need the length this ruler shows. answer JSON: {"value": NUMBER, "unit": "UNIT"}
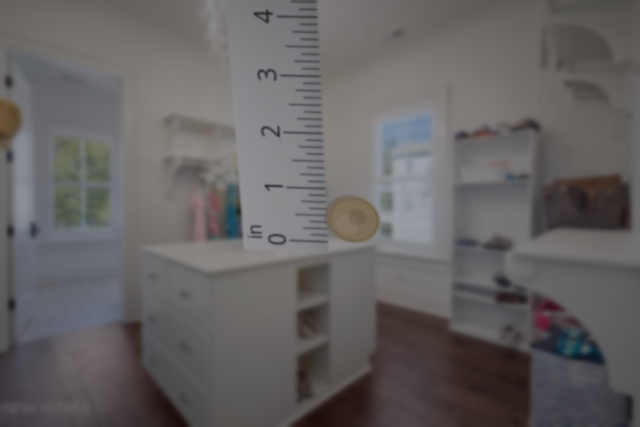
{"value": 0.875, "unit": "in"}
